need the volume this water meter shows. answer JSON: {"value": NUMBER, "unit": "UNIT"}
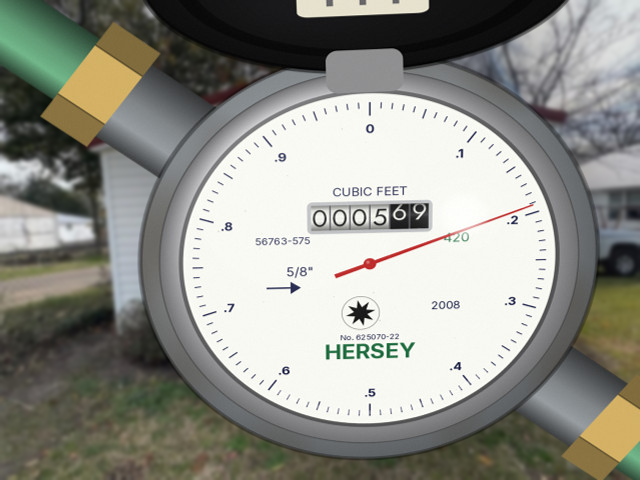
{"value": 569.19, "unit": "ft³"}
